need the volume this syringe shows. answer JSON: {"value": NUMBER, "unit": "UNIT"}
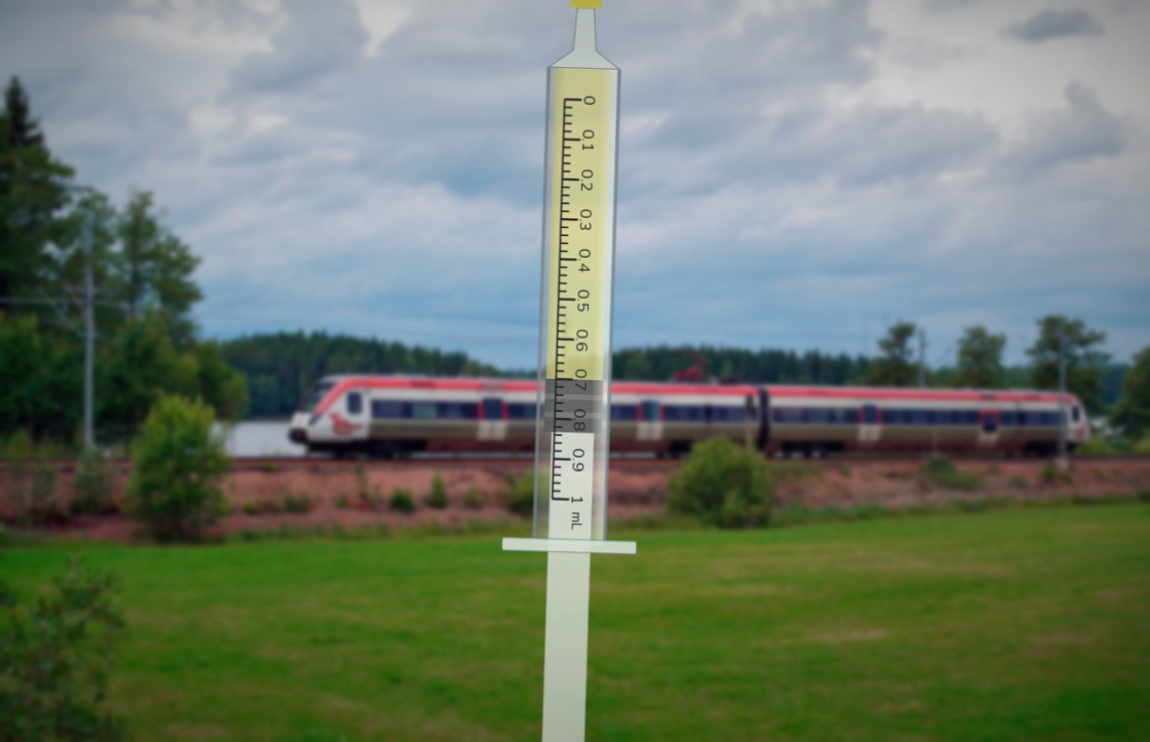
{"value": 0.7, "unit": "mL"}
